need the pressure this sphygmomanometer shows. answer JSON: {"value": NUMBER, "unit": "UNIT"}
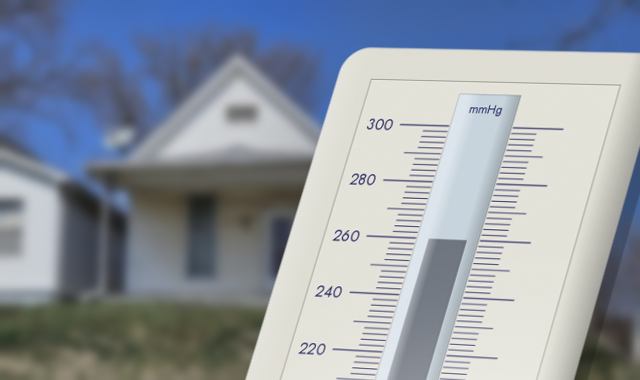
{"value": 260, "unit": "mmHg"}
